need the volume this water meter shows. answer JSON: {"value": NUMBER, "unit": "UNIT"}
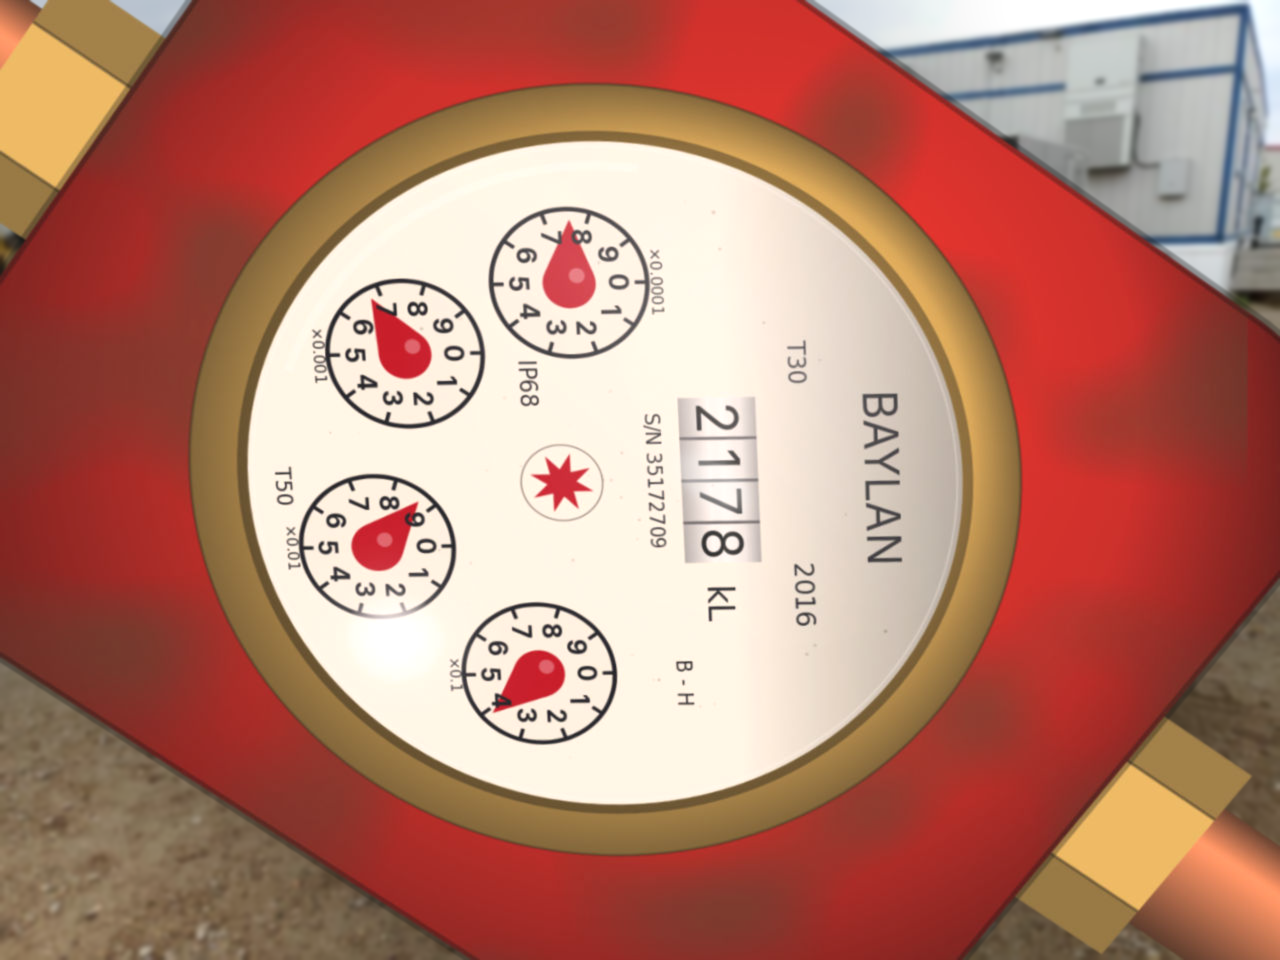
{"value": 2178.3867, "unit": "kL"}
